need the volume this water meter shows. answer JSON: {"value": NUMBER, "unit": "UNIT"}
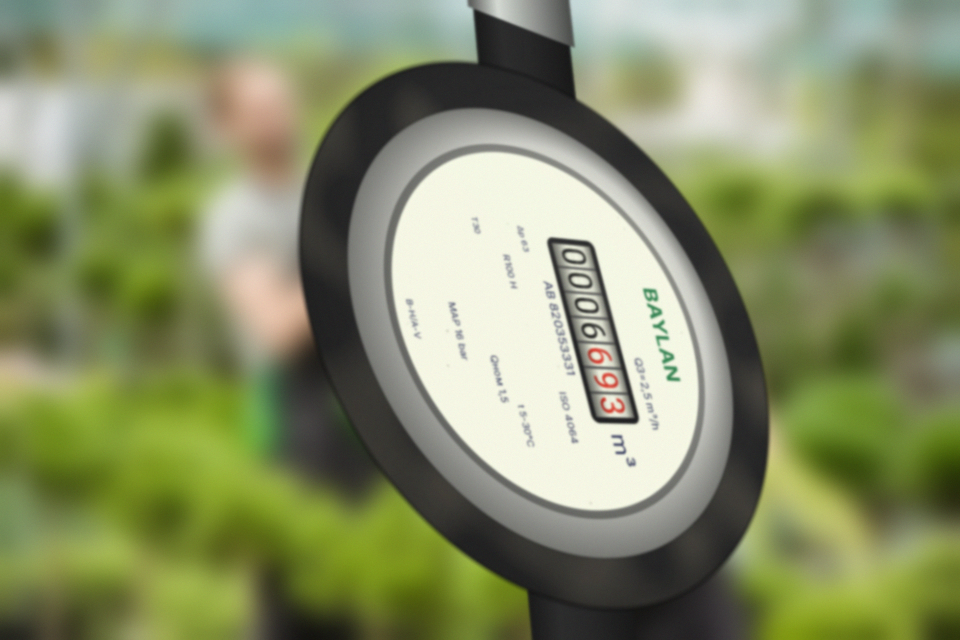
{"value": 6.693, "unit": "m³"}
